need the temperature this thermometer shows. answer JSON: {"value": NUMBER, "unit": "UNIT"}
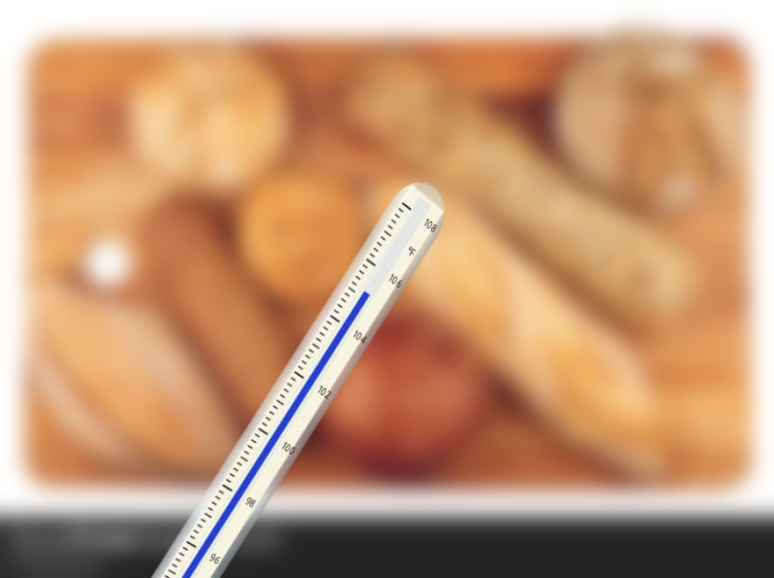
{"value": 105.2, "unit": "°F"}
